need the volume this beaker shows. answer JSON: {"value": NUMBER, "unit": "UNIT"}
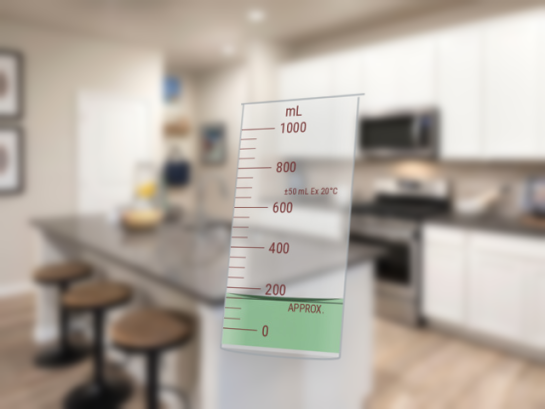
{"value": 150, "unit": "mL"}
